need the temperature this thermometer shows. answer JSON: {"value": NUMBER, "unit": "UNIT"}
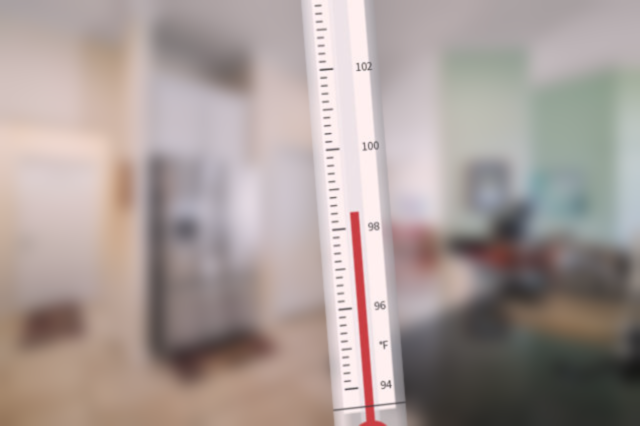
{"value": 98.4, "unit": "°F"}
